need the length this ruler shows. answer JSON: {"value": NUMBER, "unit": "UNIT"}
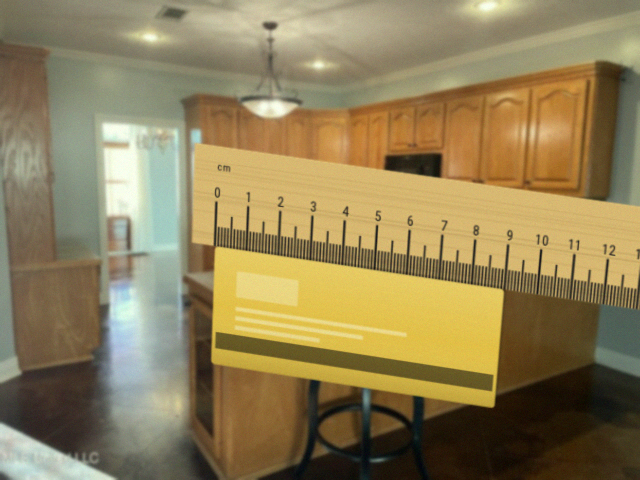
{"value": 9, "unit": "cm"}
